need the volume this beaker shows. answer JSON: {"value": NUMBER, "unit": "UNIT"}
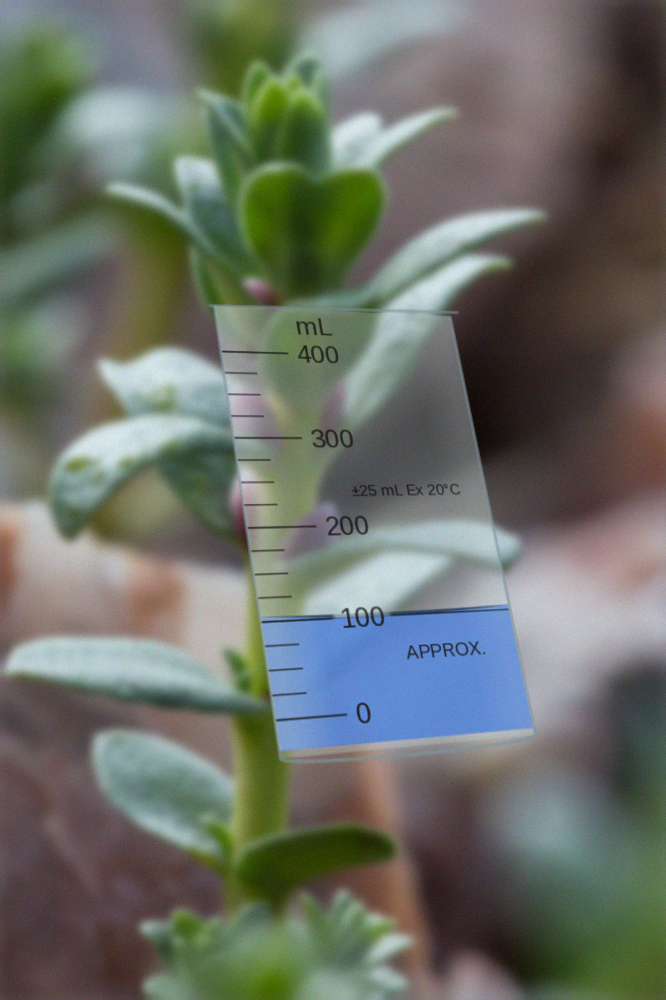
{"value": 100, "unit": "mL"}
